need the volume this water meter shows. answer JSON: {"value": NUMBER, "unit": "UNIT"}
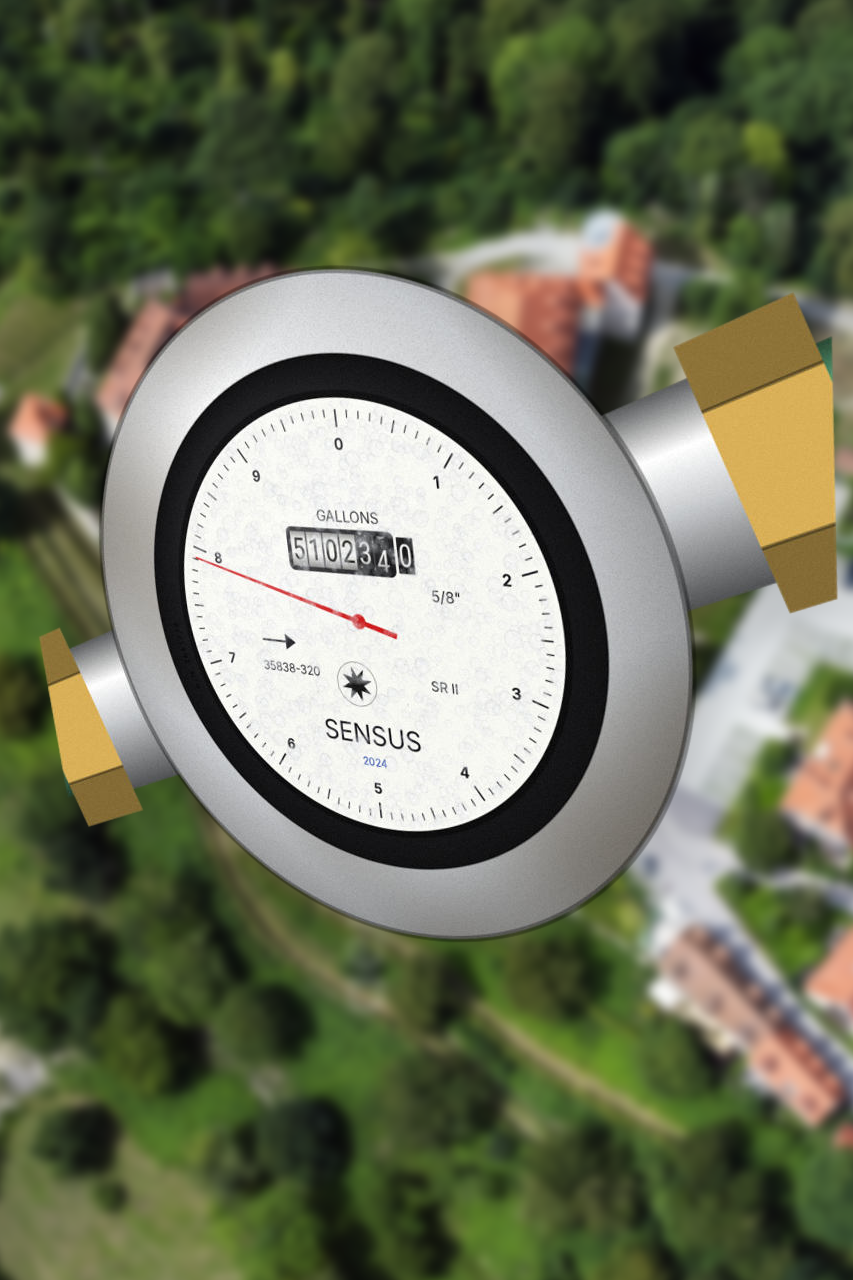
{"value": 5102337.9, "unit": "gal"}
